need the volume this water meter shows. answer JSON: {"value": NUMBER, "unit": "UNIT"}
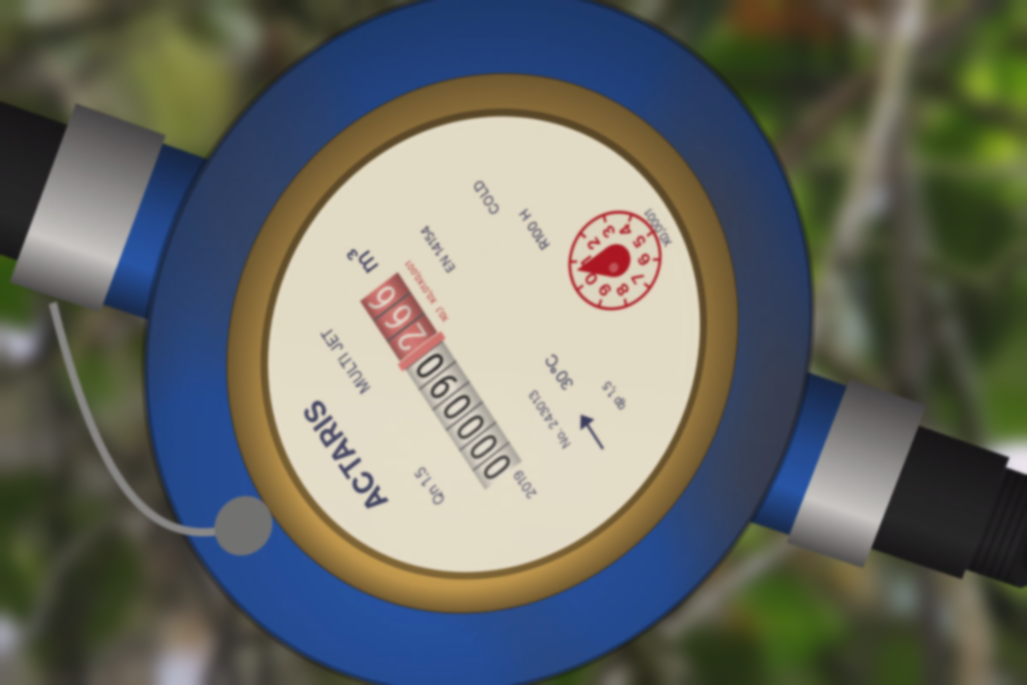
{"value": 90.2660, "unit": "m³"}
